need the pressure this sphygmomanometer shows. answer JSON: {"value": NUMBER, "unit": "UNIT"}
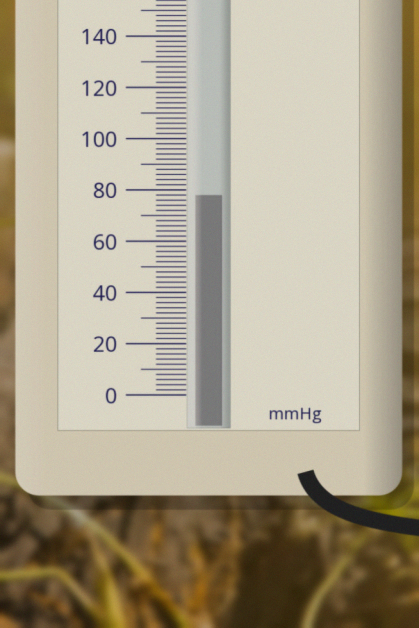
{"value": 78, "unit": "mmHg"}
